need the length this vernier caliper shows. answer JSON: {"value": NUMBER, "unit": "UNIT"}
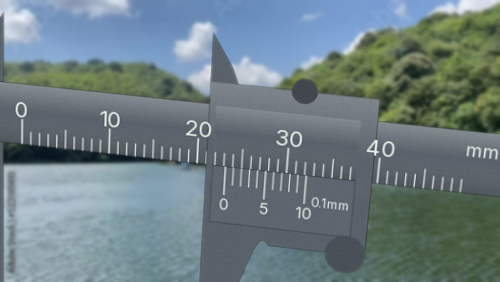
{"value": 23.2, "unit": "mm"}
